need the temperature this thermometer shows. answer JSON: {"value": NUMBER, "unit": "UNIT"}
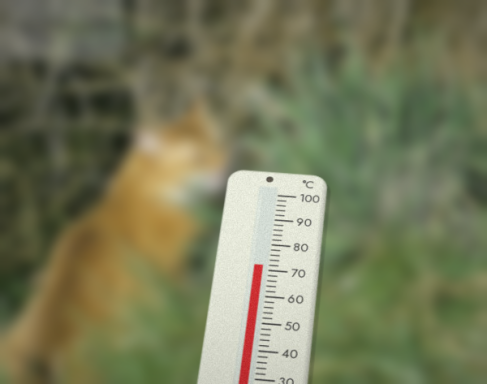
{"value": 72, "unit": "°C"}
